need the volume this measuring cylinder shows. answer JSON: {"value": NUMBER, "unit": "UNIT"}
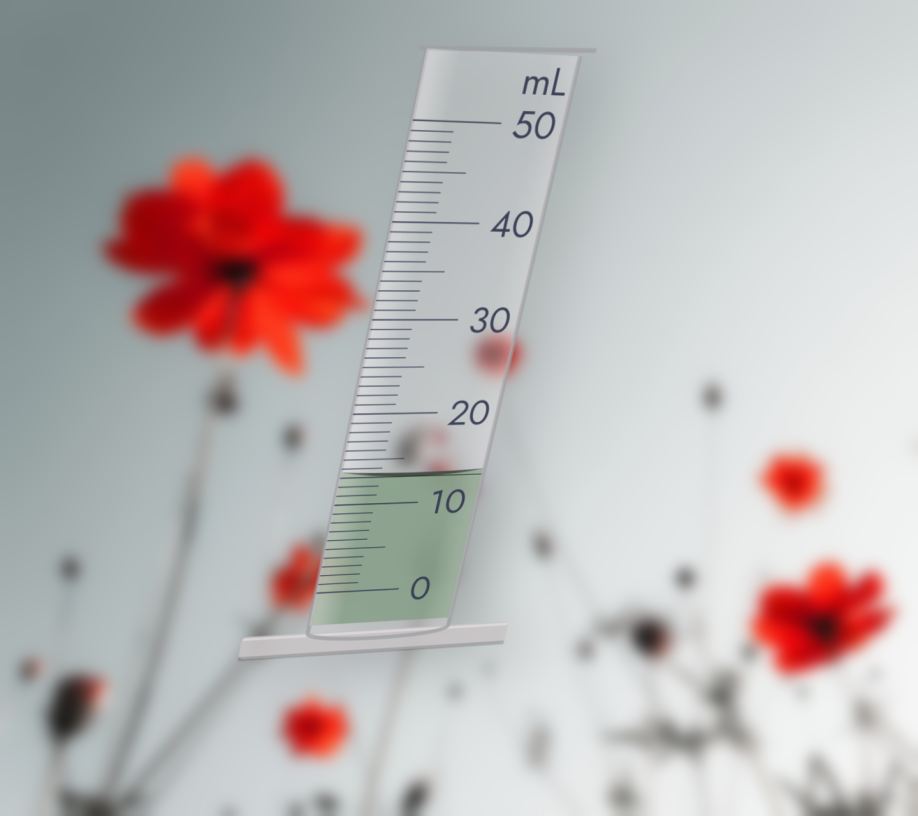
{"value": 13, "unit": "mL"}
